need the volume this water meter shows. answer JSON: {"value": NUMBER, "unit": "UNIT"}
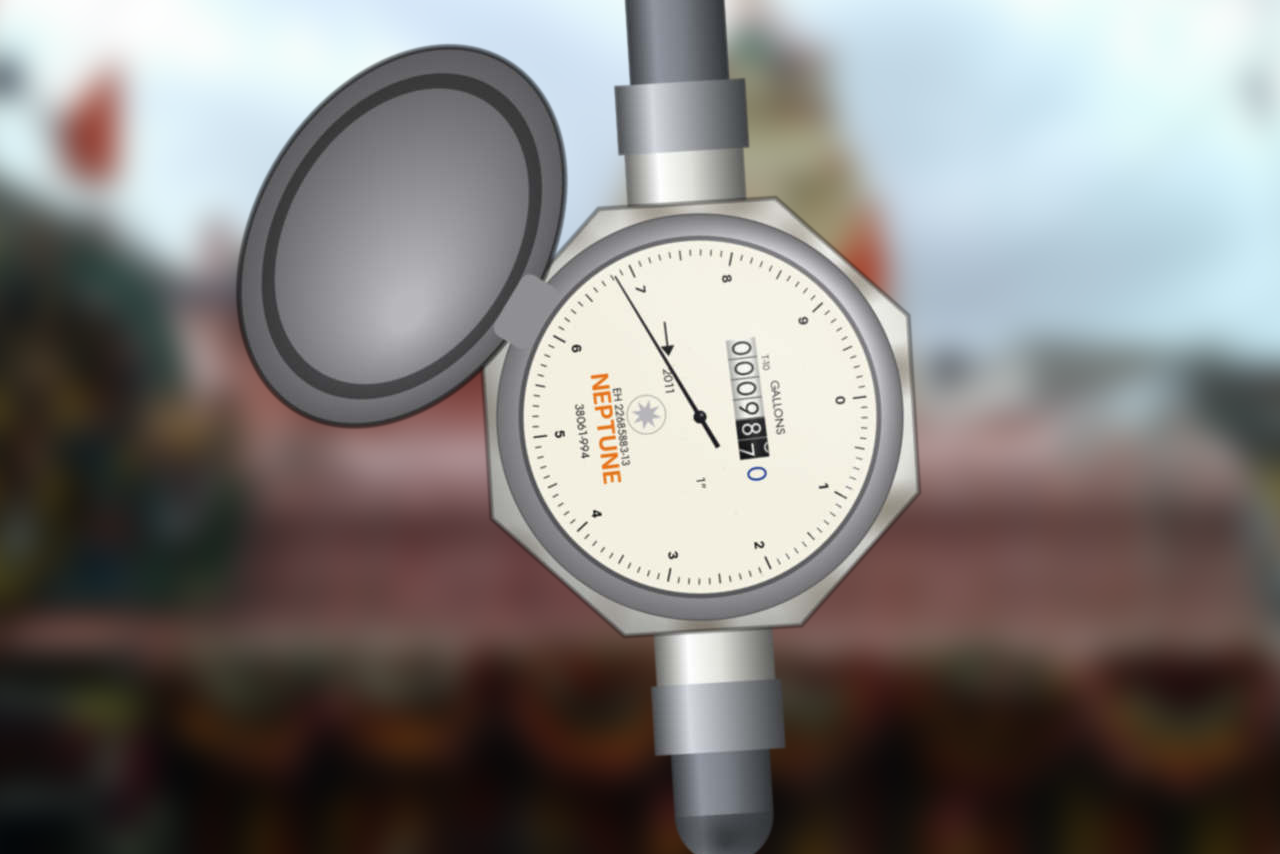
{"value": 9866.8, "unit": "gal"}
